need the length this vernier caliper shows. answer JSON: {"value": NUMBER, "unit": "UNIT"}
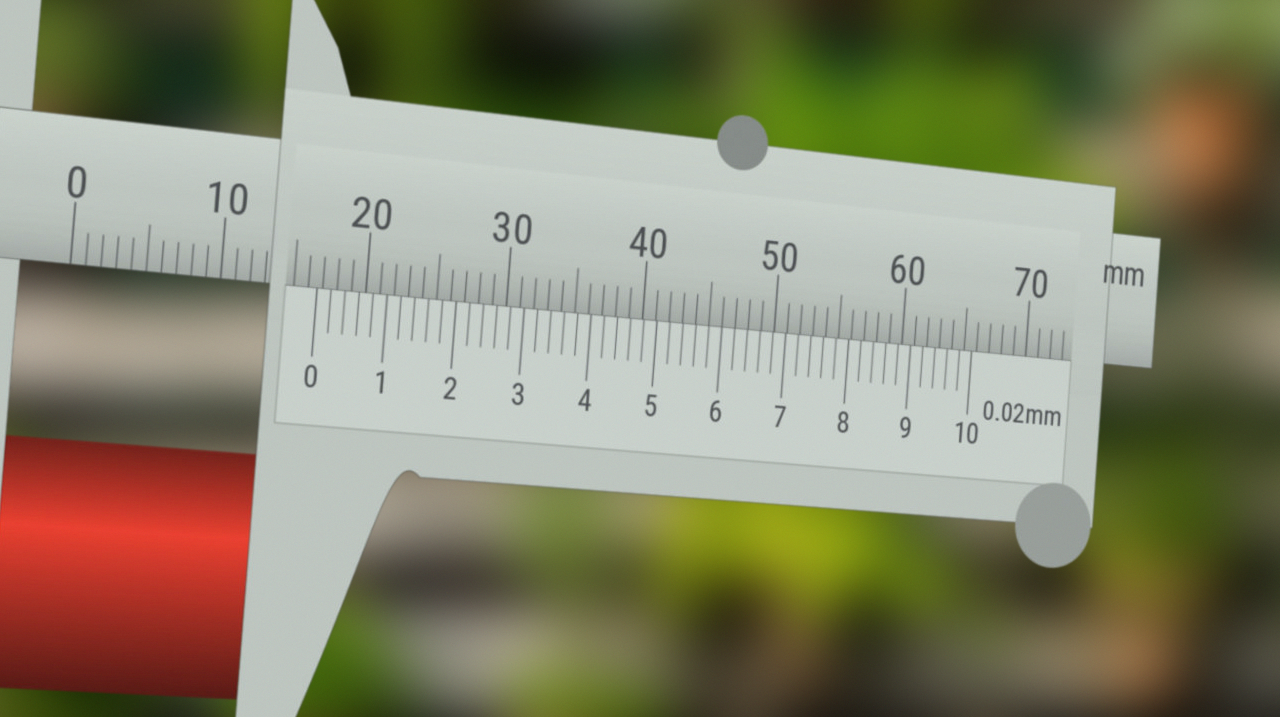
{"value": 16.6, "unit": "mm"}
